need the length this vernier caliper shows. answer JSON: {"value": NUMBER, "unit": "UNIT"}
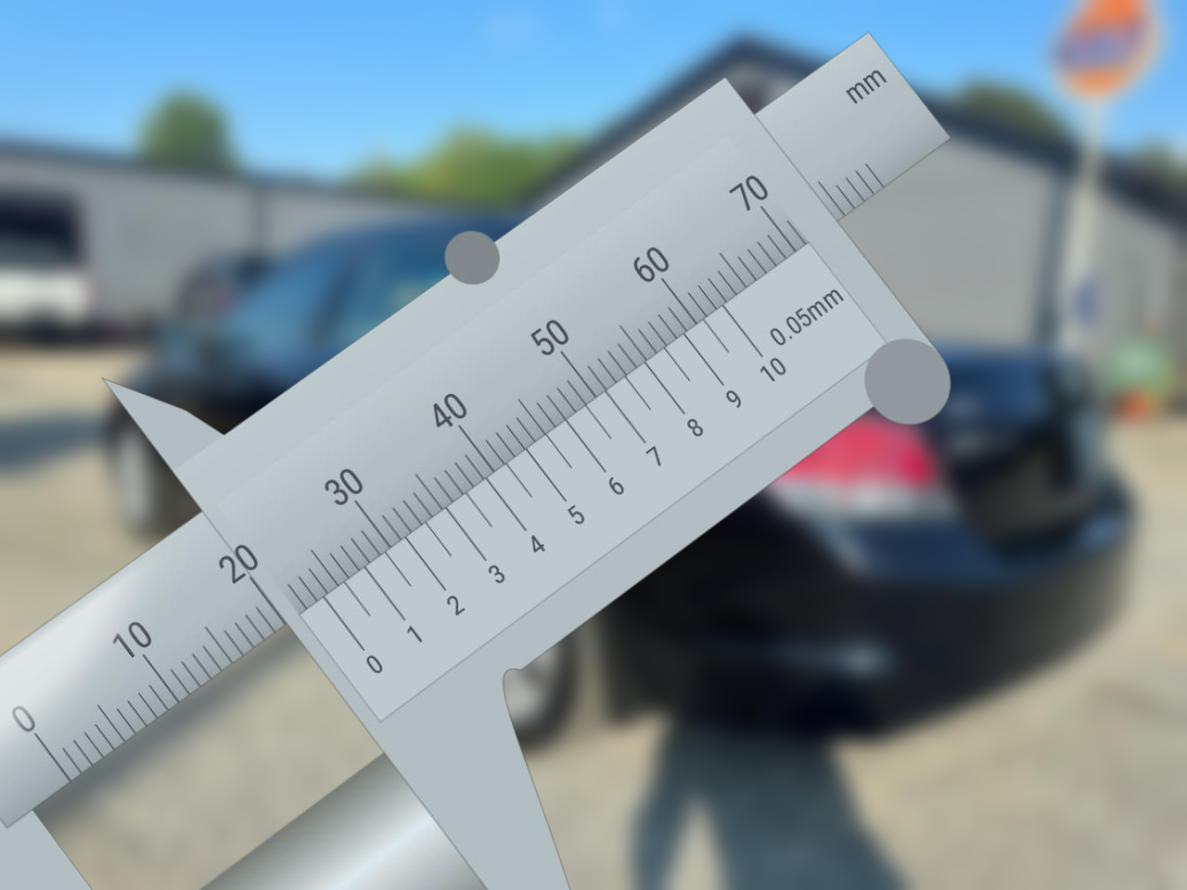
{"value": 23.6, "unit": "mm"}
